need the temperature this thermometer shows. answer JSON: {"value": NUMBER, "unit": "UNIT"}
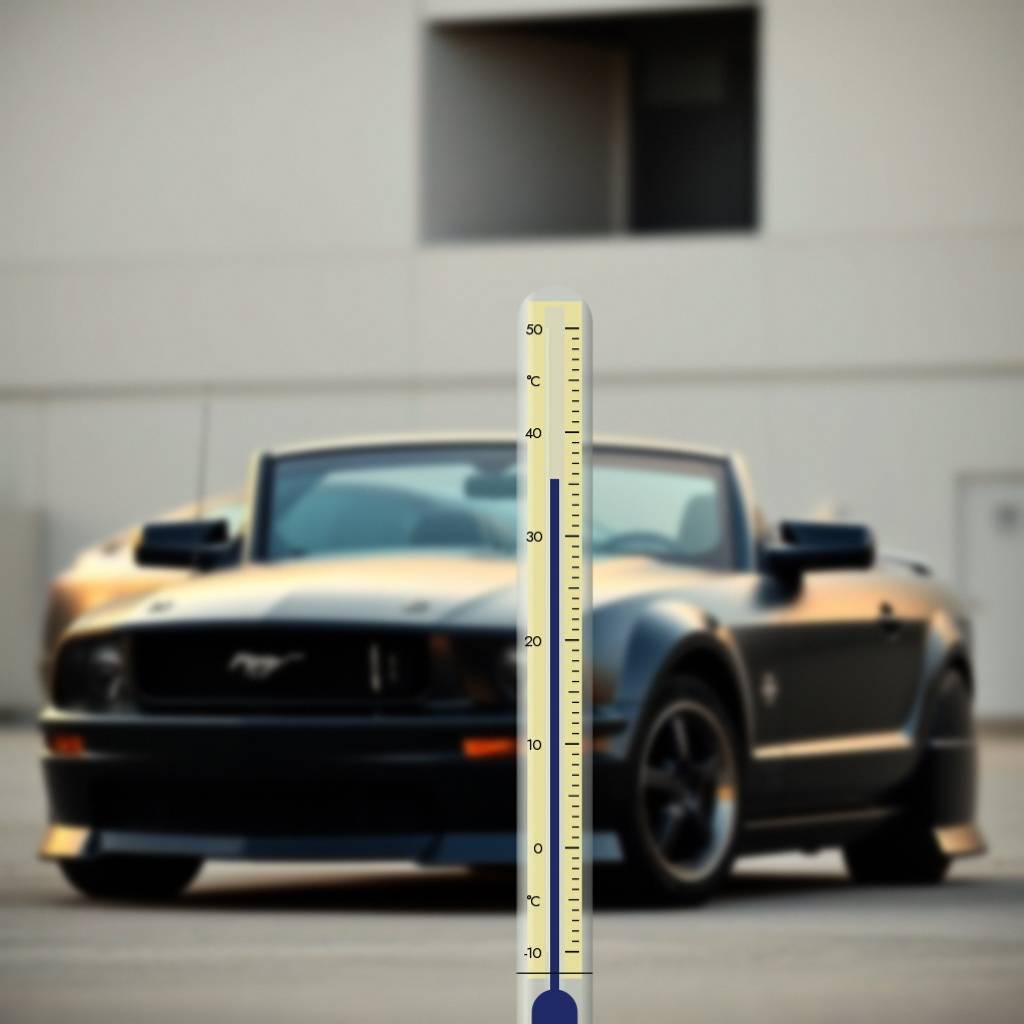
{"value": 35.5, "unit": "°C"}
